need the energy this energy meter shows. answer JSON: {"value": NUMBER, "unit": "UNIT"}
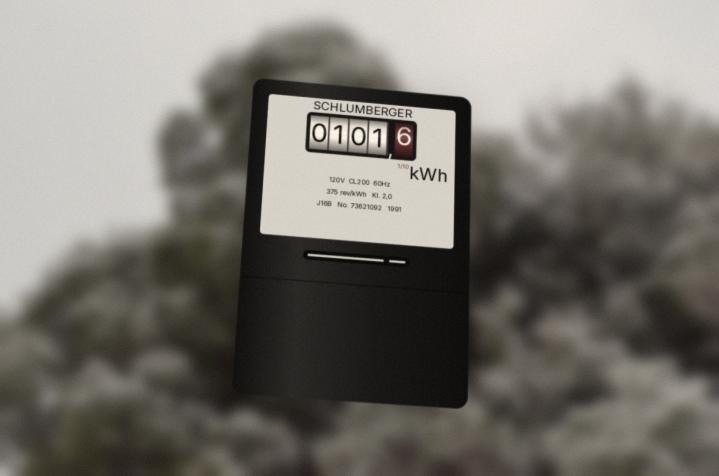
{"value": 101.6, "unit": "kWh"}
